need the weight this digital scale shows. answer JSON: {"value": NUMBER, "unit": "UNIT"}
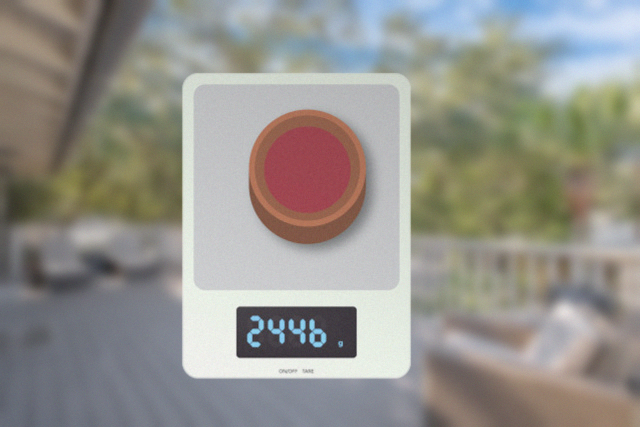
{"value": 2446, "unit": "g"}
